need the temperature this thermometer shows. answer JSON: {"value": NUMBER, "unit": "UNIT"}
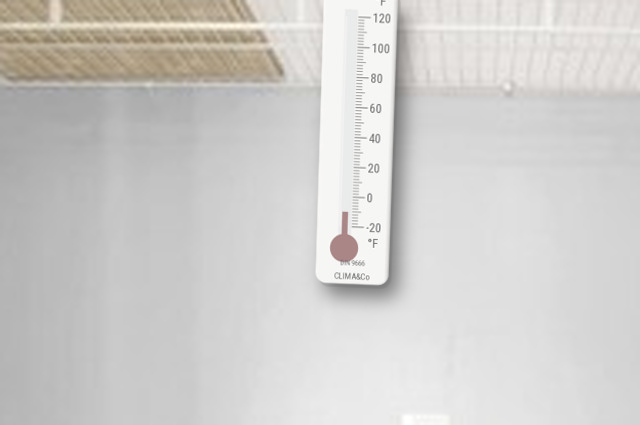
{"value": -10, "unit": "°F"}
